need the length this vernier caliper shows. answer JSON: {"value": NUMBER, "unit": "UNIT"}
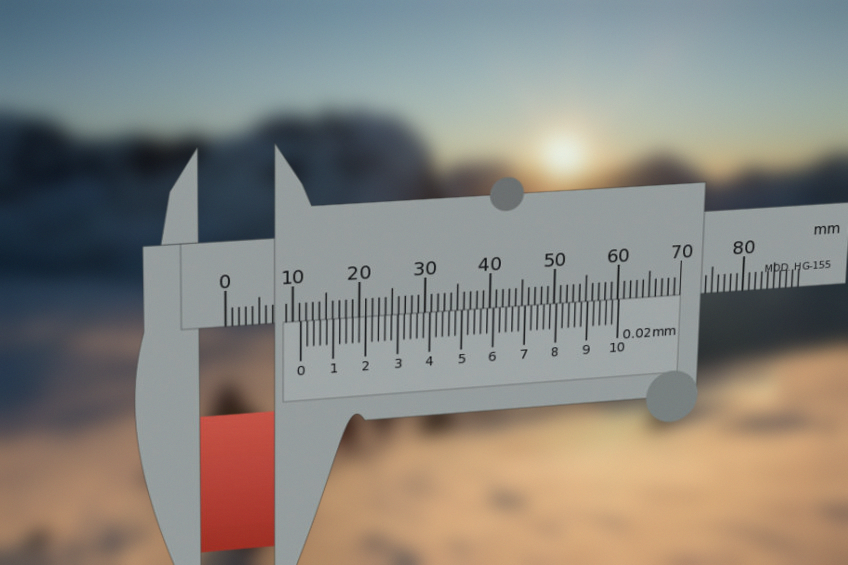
{"value": 11.2, "unit": "mm"}
